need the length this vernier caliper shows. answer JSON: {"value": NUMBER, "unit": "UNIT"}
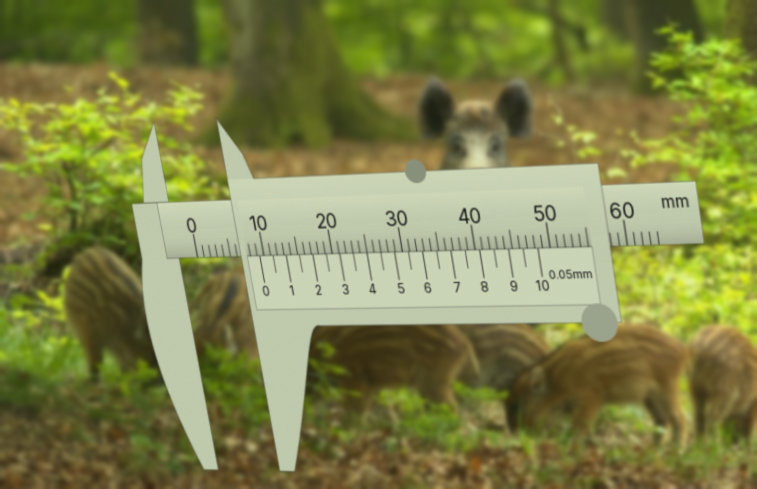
{"value": 9.4, "unit": "mm"}
